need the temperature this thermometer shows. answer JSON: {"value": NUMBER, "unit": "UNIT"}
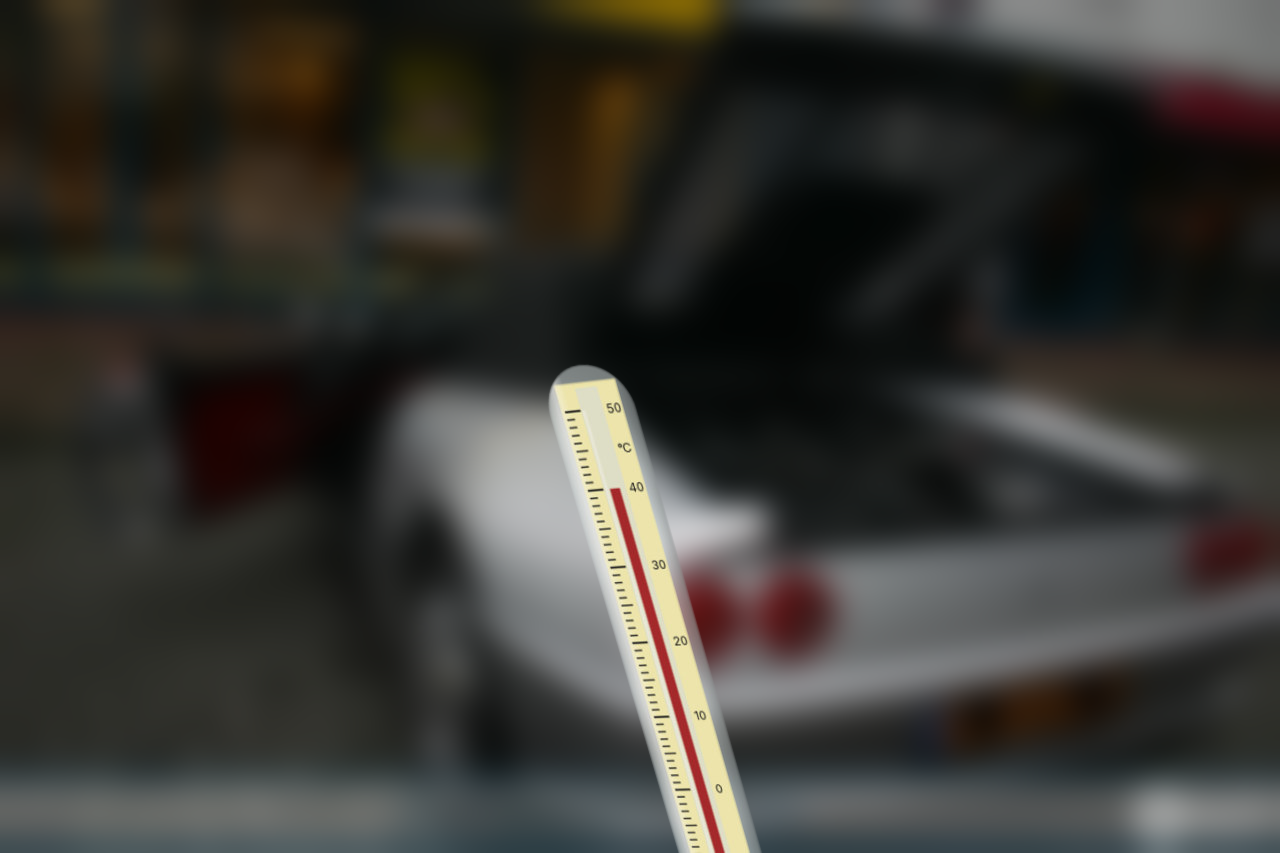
{"value": 40, "unit": "°C"}
